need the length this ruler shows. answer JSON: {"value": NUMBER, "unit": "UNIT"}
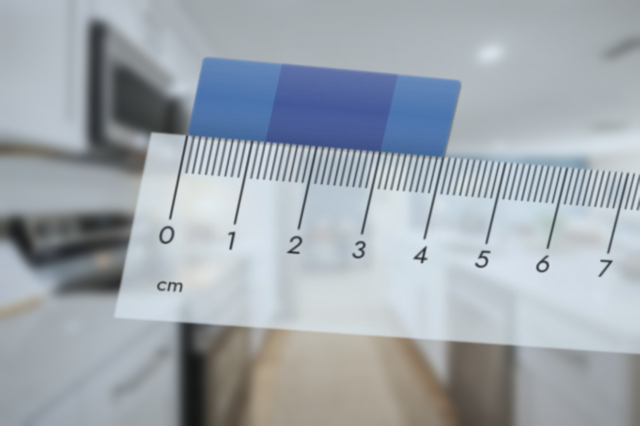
{"value": 4, "unit": "cm"}
